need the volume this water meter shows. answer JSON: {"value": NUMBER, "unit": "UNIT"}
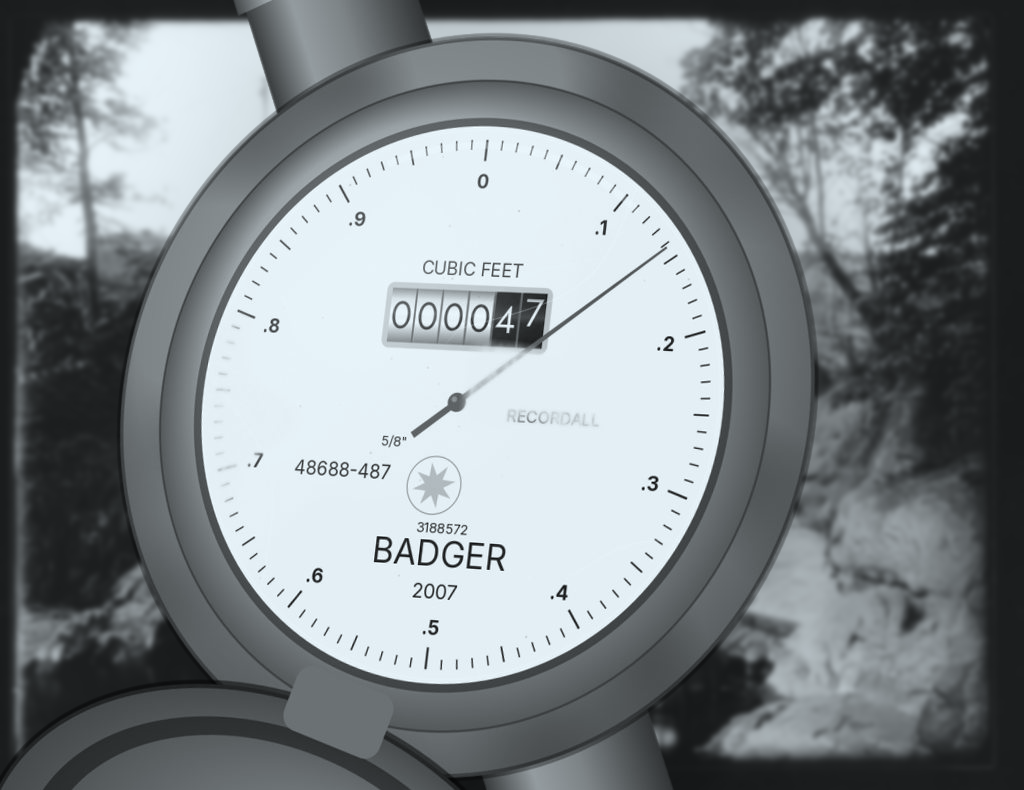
{"value": 47.14, "unit": "ft³"}
